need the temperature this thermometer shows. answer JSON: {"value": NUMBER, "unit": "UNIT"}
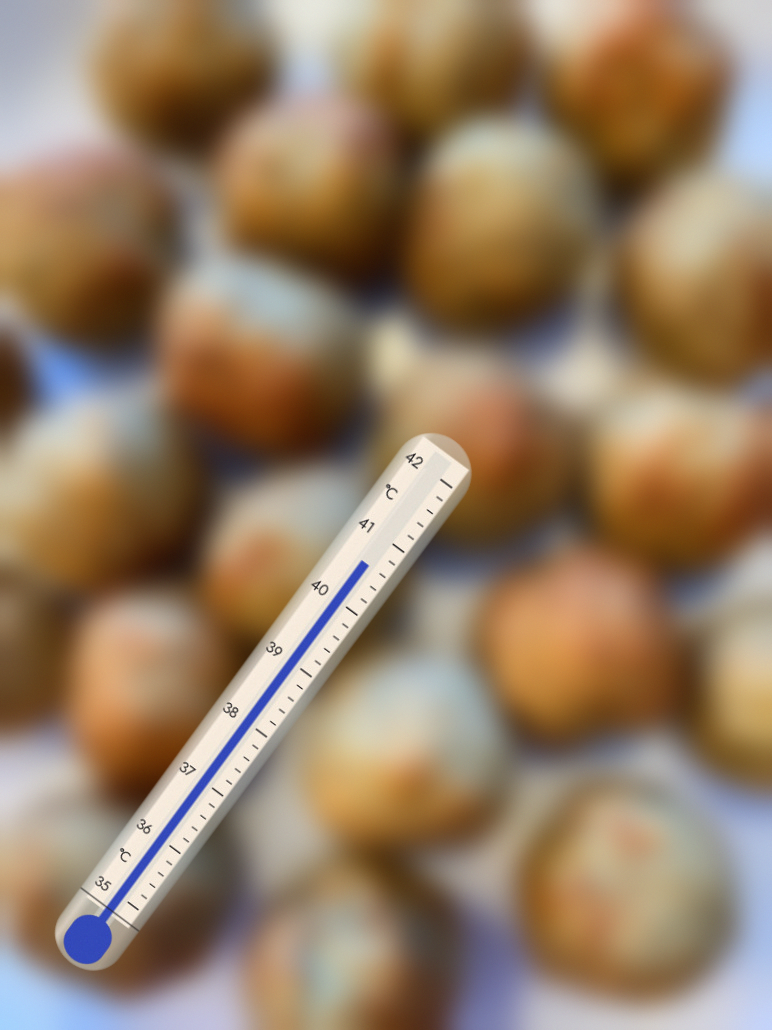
{"value": 40.6, "unit": "°C"}
